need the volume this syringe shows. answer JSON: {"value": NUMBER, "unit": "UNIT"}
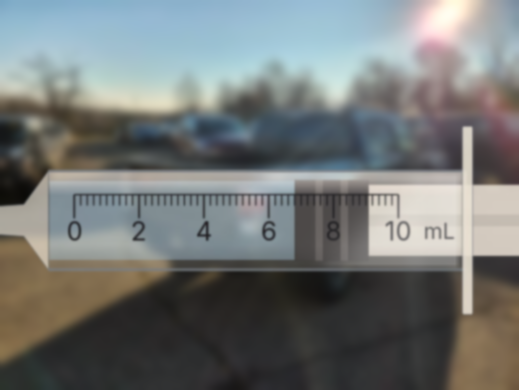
{"value": 6.8, "unit": "mL"}
